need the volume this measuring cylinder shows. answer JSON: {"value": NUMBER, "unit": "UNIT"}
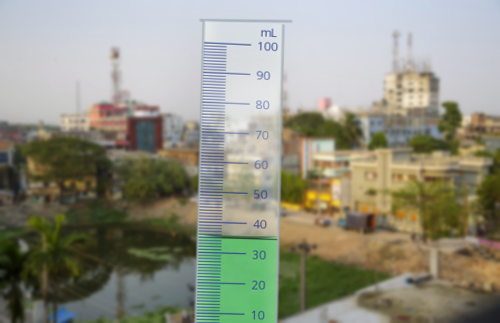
{"value": 35, "unit": "mL"}
